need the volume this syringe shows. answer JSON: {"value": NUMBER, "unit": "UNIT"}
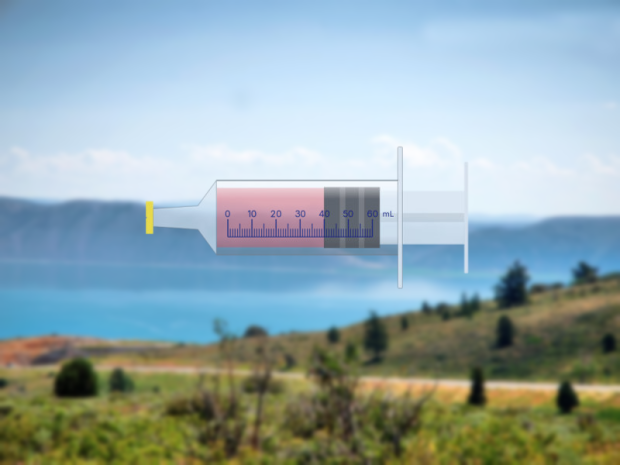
{"value": 40, "unit": "mL"}
